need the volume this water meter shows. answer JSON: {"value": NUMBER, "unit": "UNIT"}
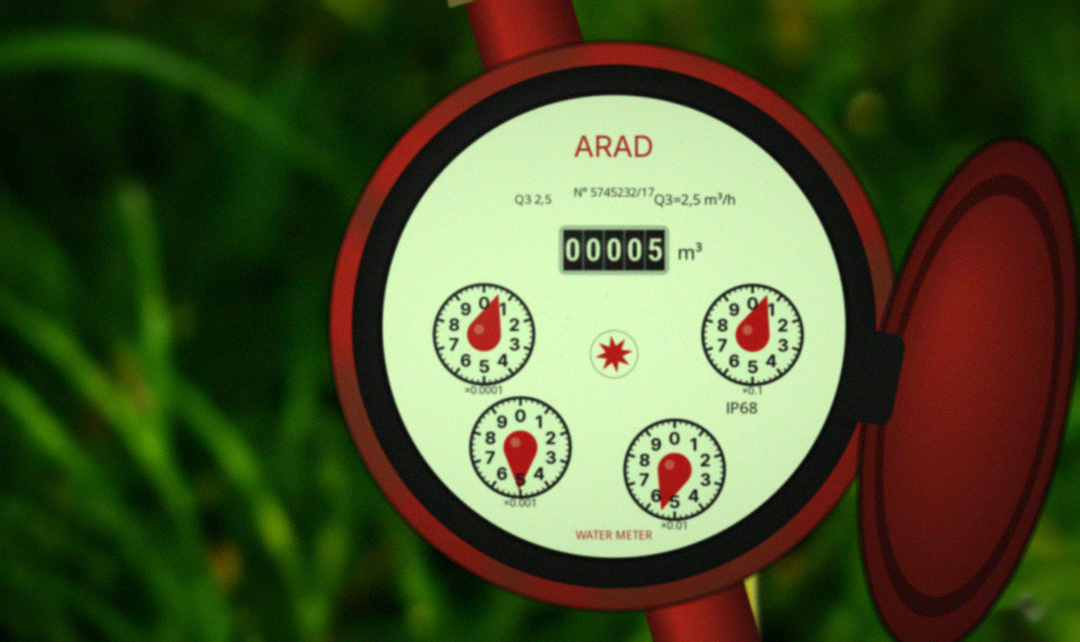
{"value": 5.0550, "unit": "m³"}
